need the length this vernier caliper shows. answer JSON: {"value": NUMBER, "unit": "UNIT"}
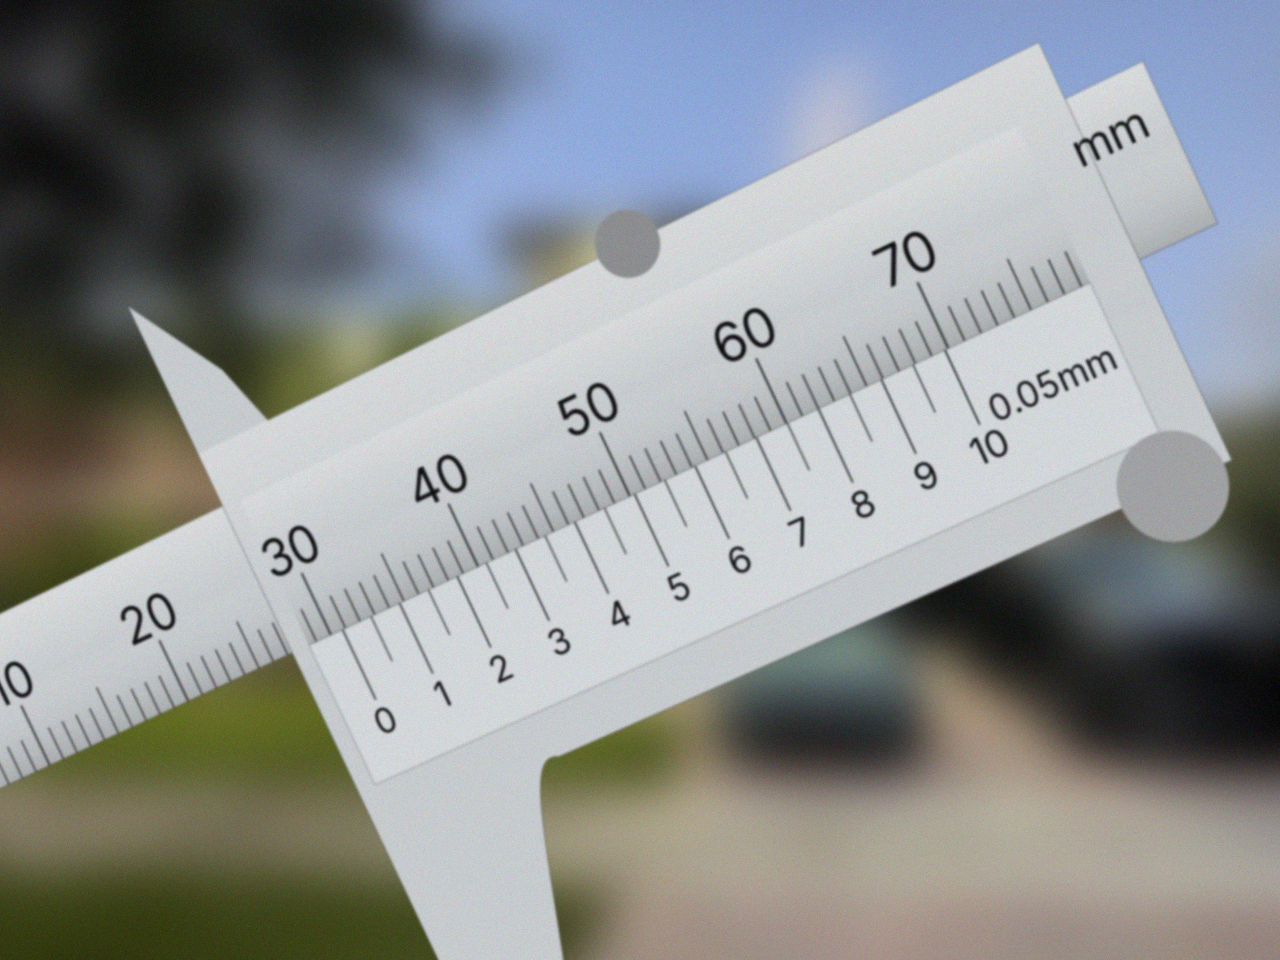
{"value": 30.8, "unit": "mm"}
